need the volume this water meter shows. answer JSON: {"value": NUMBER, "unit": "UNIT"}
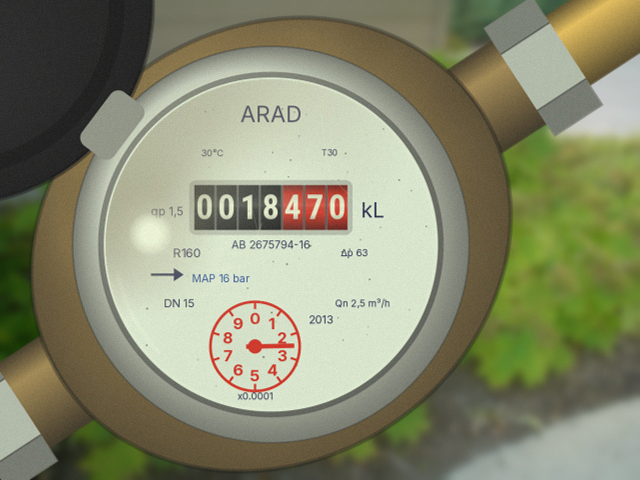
{"value": 18.4702, "unit": "kL"}
